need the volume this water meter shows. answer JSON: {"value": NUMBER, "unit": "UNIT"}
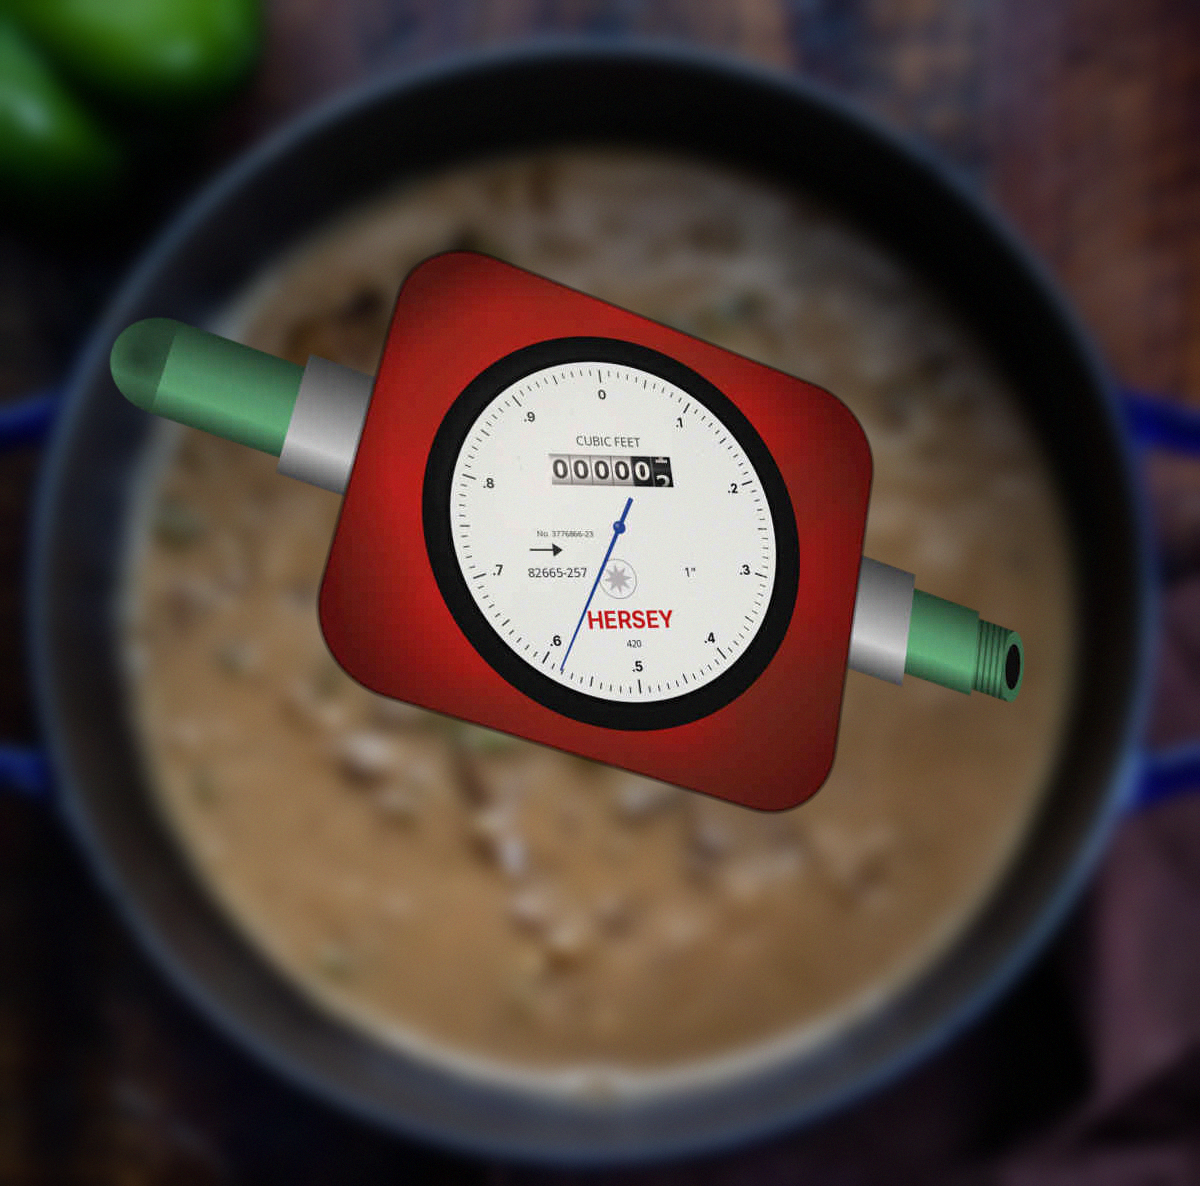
{"value": 1.58, "unit": "ft³"}
